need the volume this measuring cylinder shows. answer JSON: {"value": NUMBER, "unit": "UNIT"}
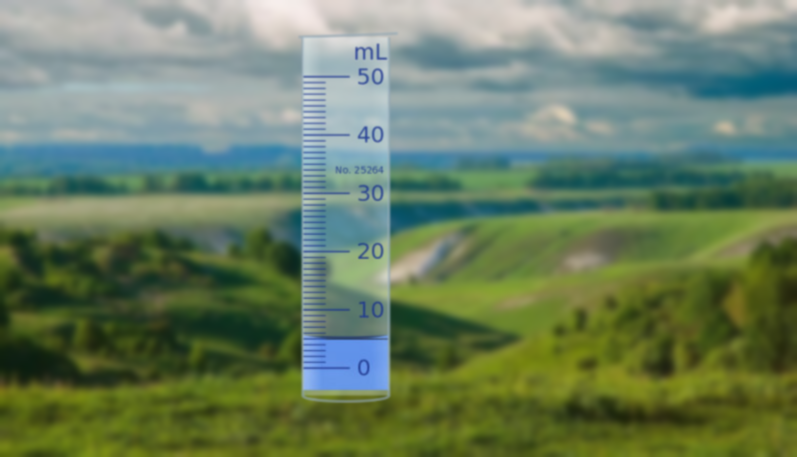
{"value": 5, "unit": "mL"}
